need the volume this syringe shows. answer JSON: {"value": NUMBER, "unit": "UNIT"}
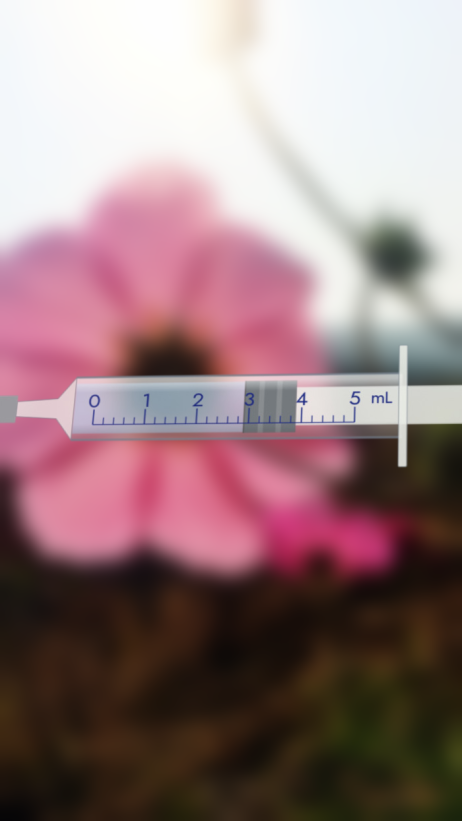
{"value": 2.9, "unit": "mL"}
